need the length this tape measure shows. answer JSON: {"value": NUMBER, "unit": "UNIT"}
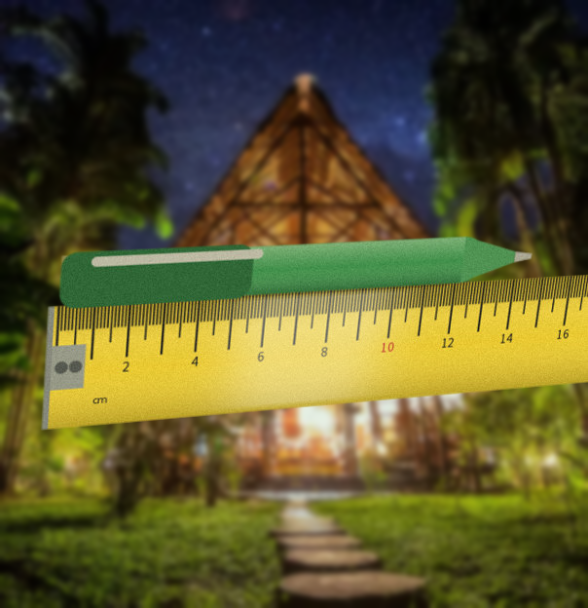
{"value": 14.5, "unit": "cm"}
